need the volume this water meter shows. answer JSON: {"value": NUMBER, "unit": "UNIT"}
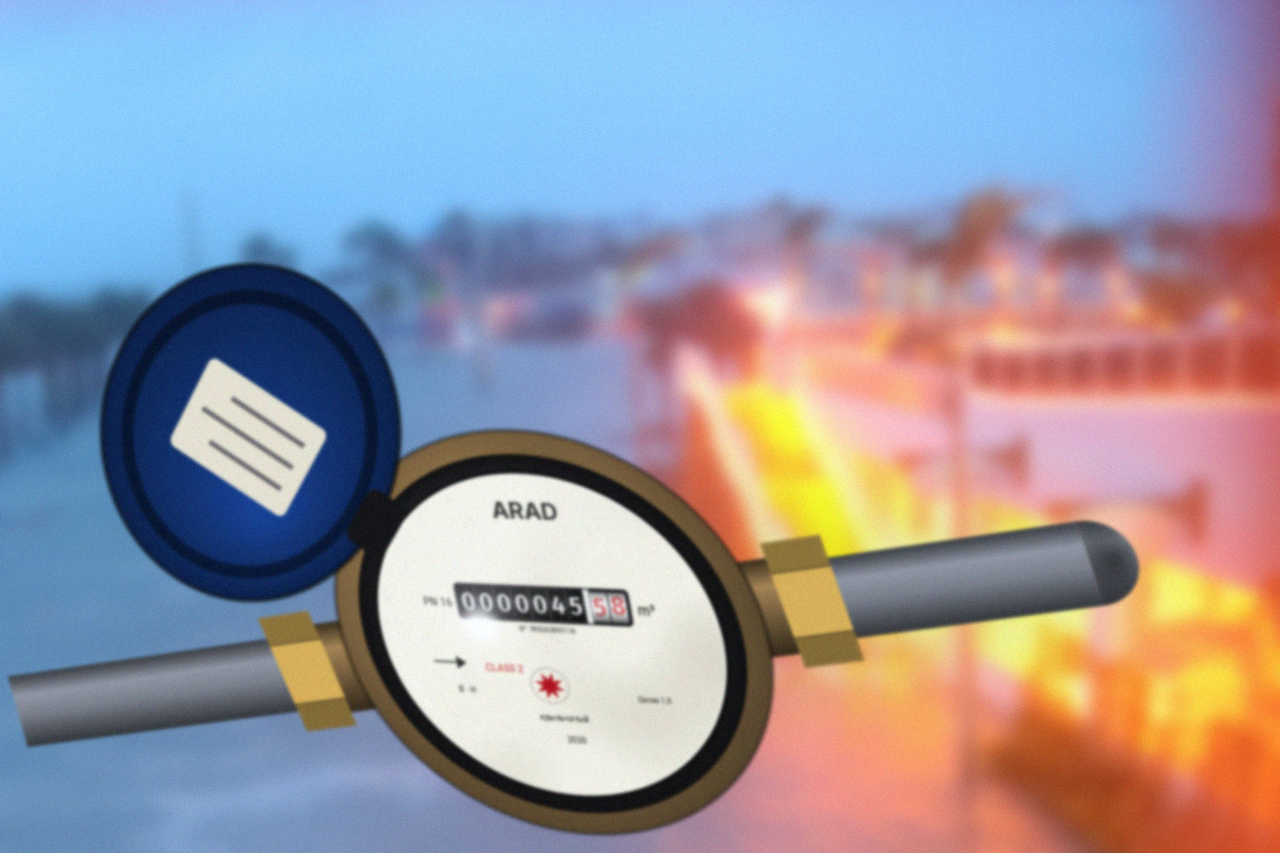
{"value": 45.58, "unit": "m³"}
